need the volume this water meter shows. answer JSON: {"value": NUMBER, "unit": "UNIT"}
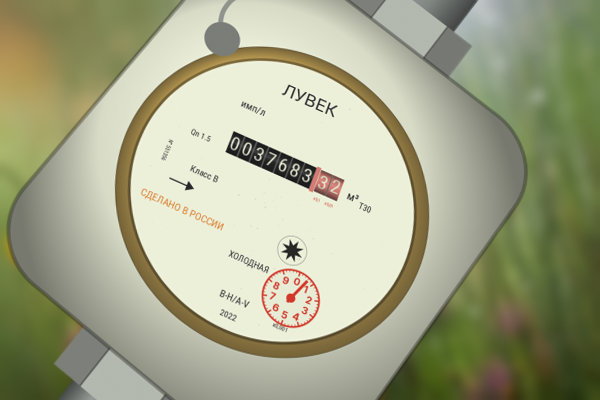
{"value": 37683.320, "unit": "m³"}
